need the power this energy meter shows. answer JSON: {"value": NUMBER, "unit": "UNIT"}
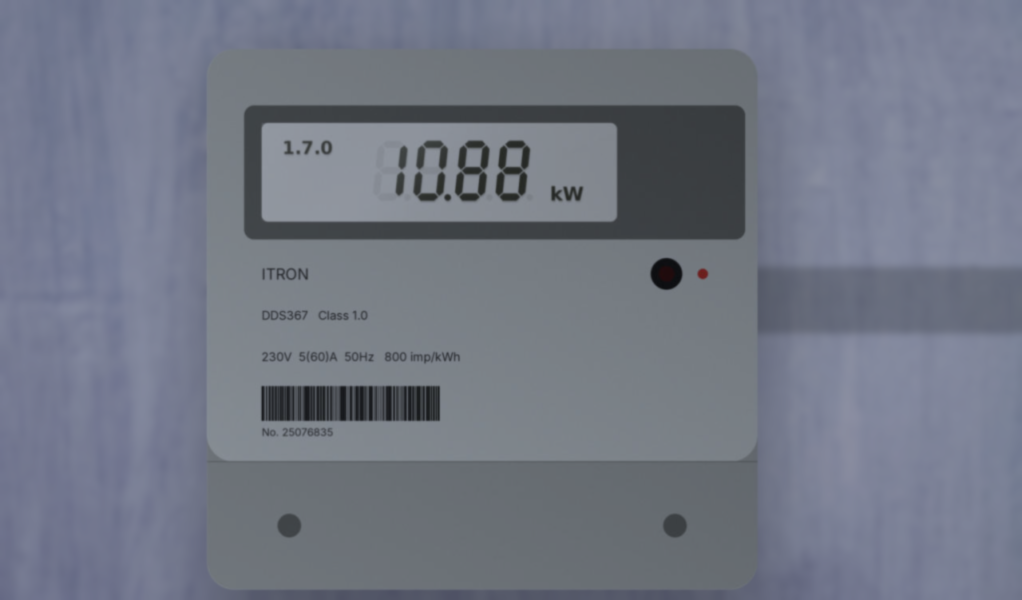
{"value": 10.88, "unit": "kW"}
